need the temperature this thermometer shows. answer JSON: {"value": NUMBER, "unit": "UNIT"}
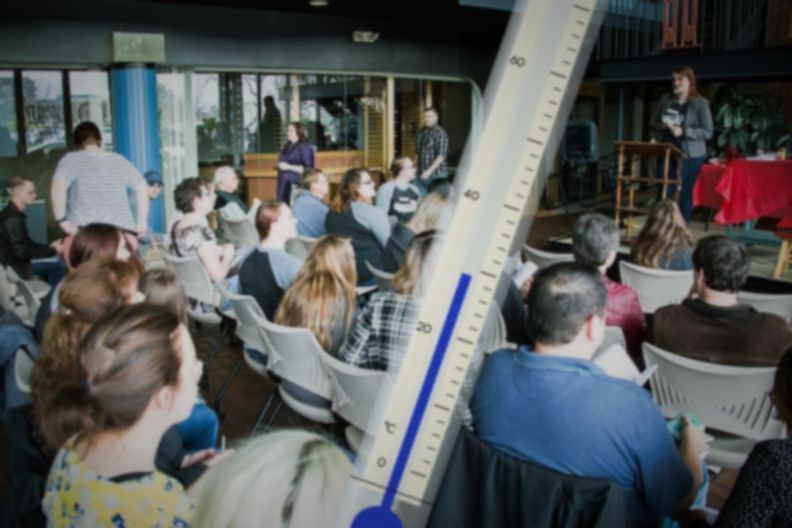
{"value": 29, "unit": "°C"}
